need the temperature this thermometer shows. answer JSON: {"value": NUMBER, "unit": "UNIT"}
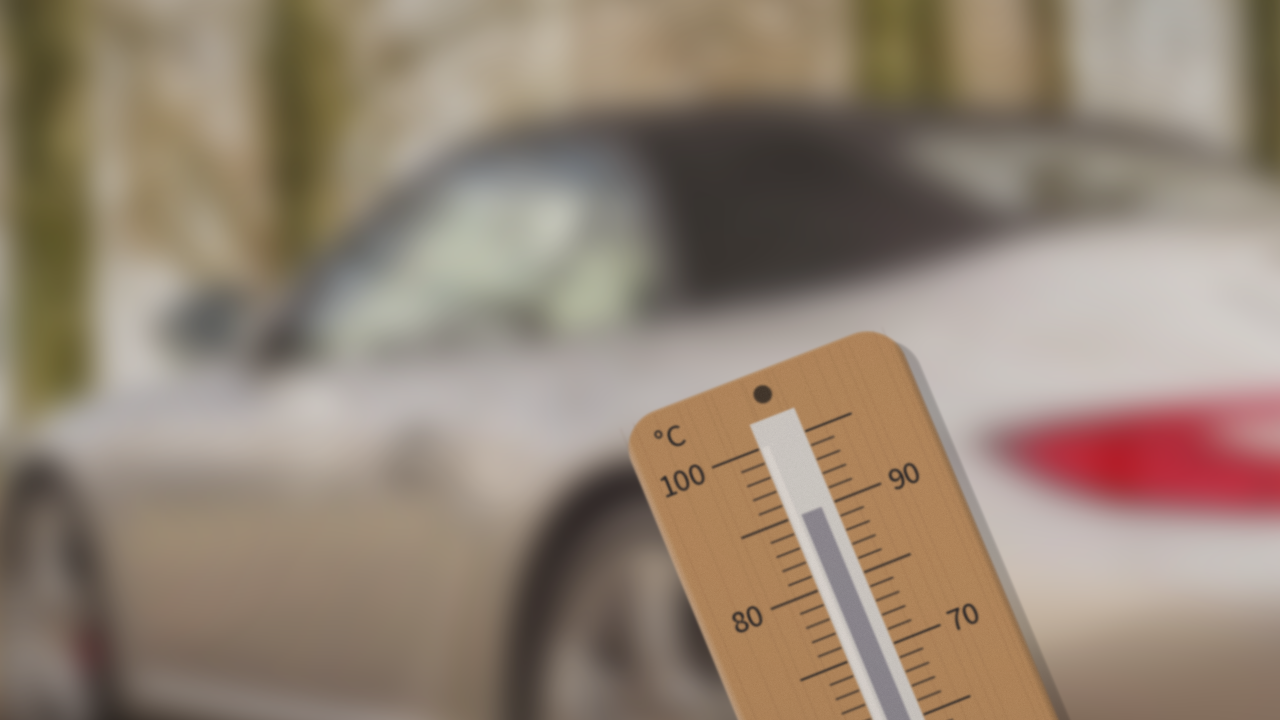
{"value": 90, "unit": "°C"}
